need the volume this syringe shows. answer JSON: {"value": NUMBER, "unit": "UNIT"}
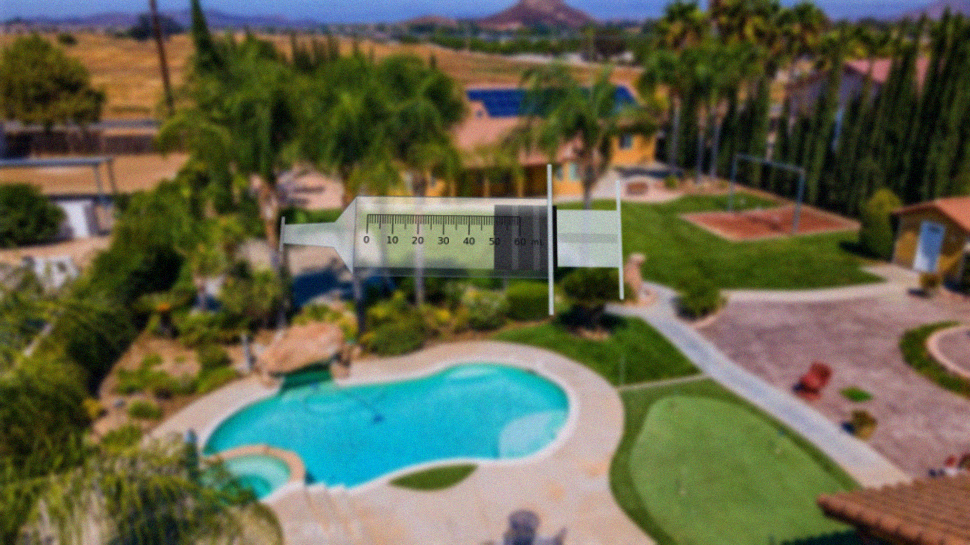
{"value": 50, "unit": "mL"}
